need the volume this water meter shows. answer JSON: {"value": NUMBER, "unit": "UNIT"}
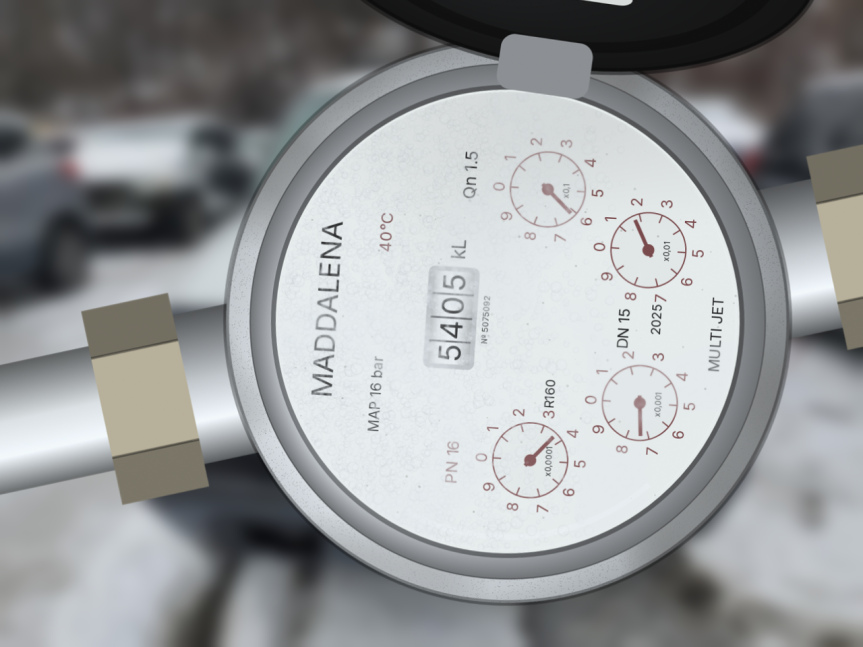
{"value": 5405.6173, "unit": "kL"}
